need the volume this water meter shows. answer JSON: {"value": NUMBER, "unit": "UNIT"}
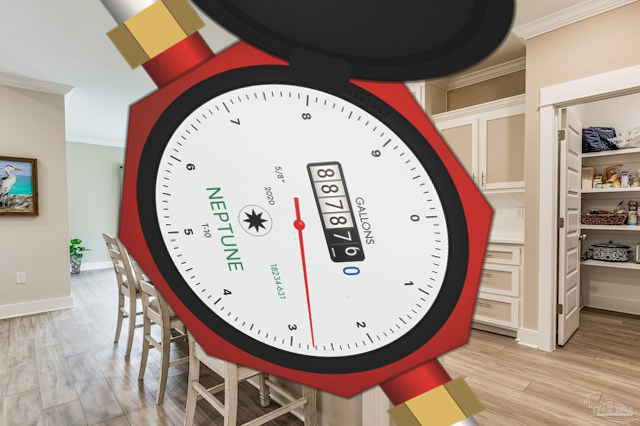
{"value": 8878762.7, "unit": "gal"}
